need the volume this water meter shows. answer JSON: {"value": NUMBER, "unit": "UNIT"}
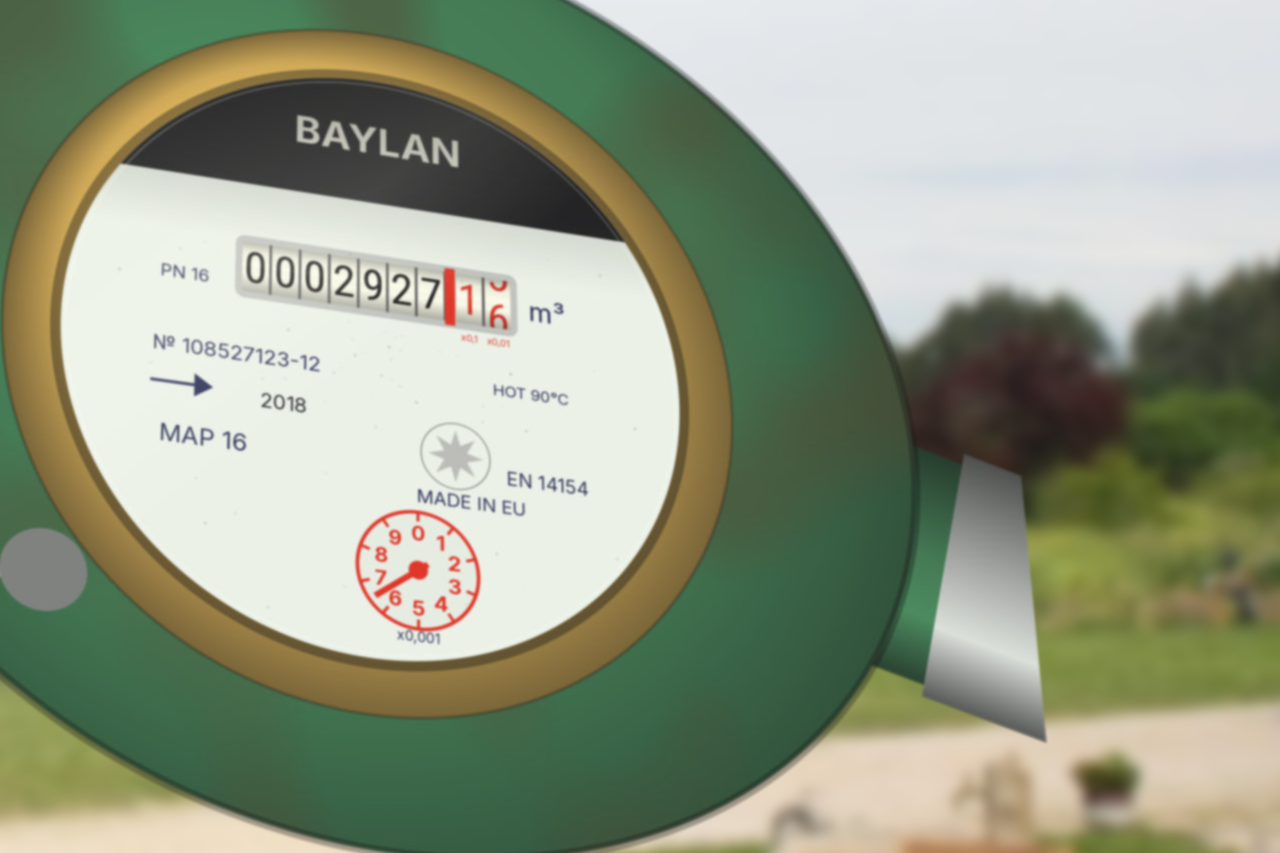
{"value": 2927.156, "unit": "m³"}
